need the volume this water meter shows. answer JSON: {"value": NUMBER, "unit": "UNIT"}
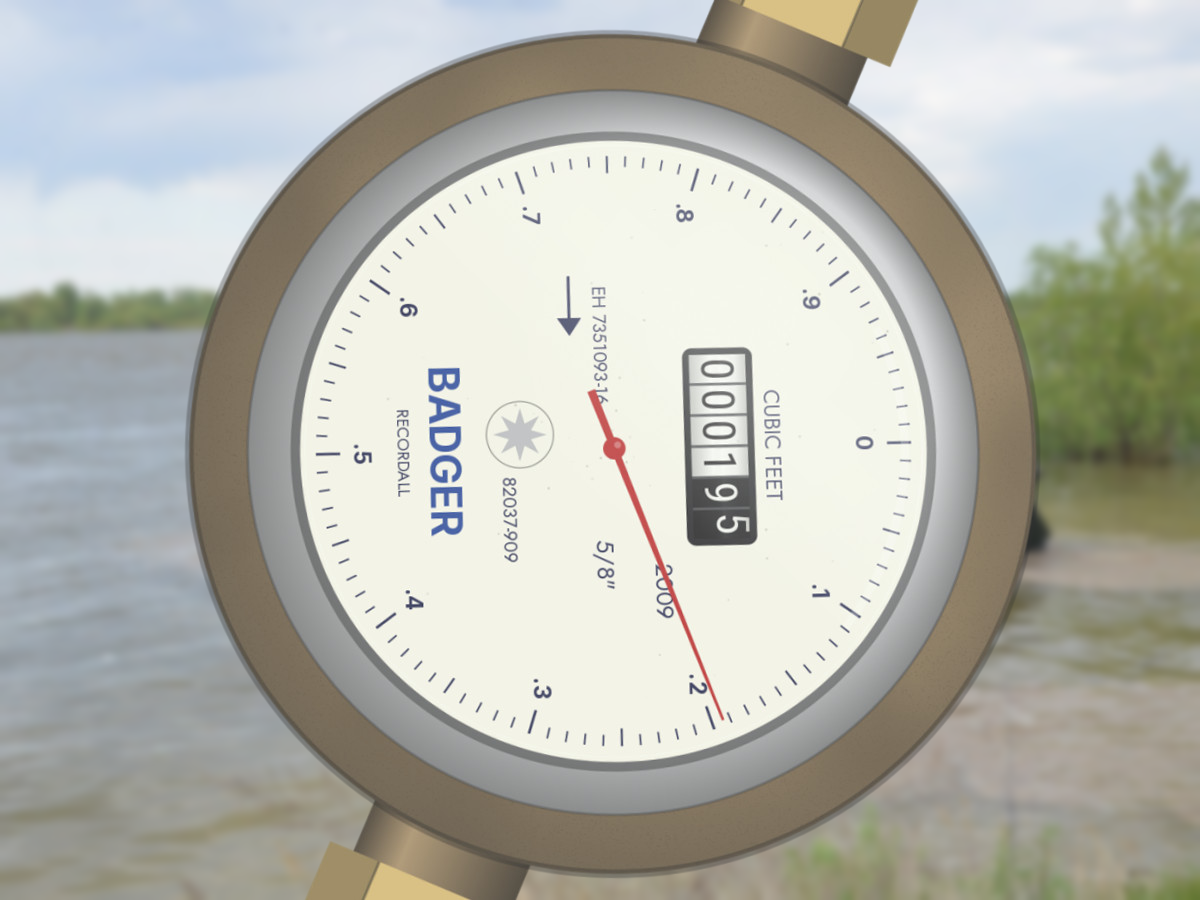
{"value": 195.19, "unit": "ft³"}
